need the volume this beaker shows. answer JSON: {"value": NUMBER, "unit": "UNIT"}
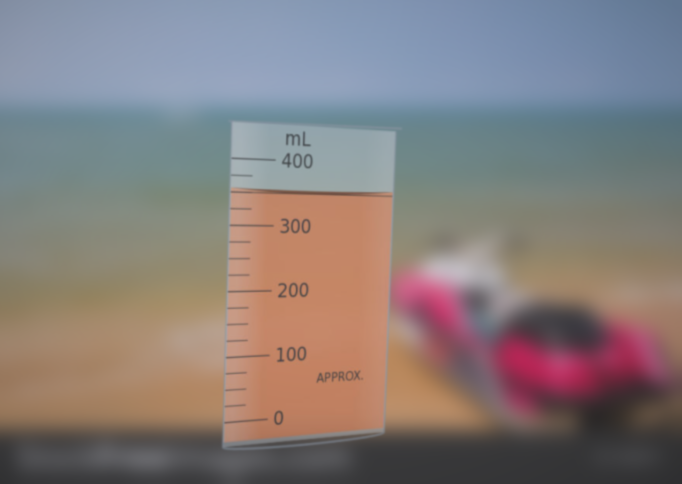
{"value": 350, "unit": "mL"}
